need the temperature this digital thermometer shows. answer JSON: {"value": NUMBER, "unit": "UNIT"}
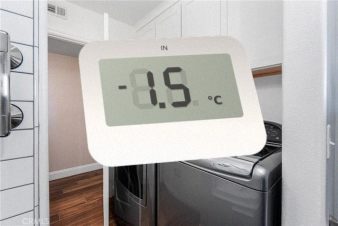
{"value": -1.5, "unit": "°C"}
